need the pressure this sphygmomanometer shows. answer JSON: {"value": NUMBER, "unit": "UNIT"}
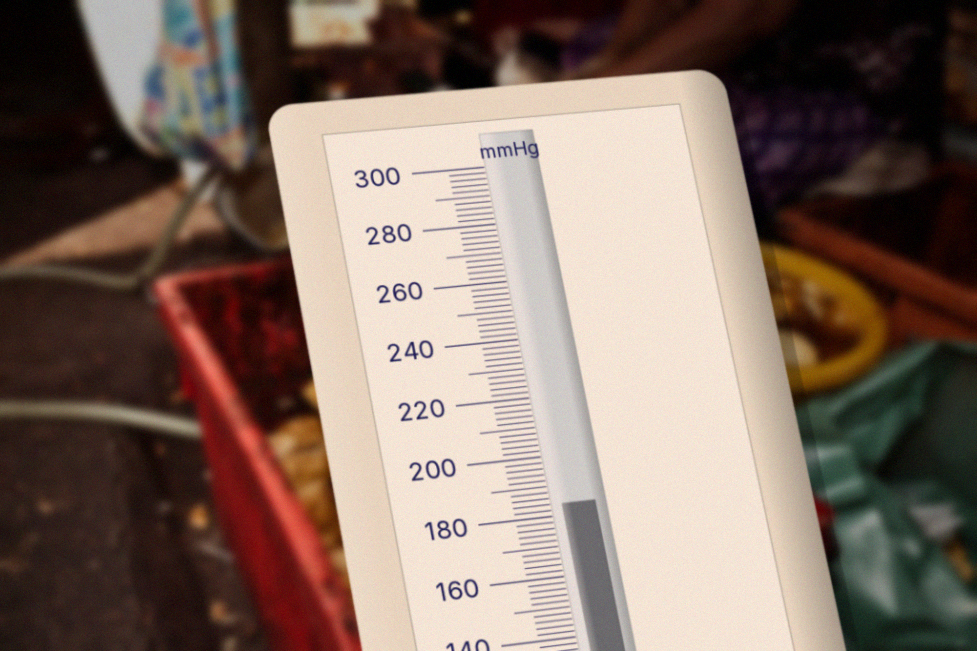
{"value": 184, "unit": "mmHg"}
